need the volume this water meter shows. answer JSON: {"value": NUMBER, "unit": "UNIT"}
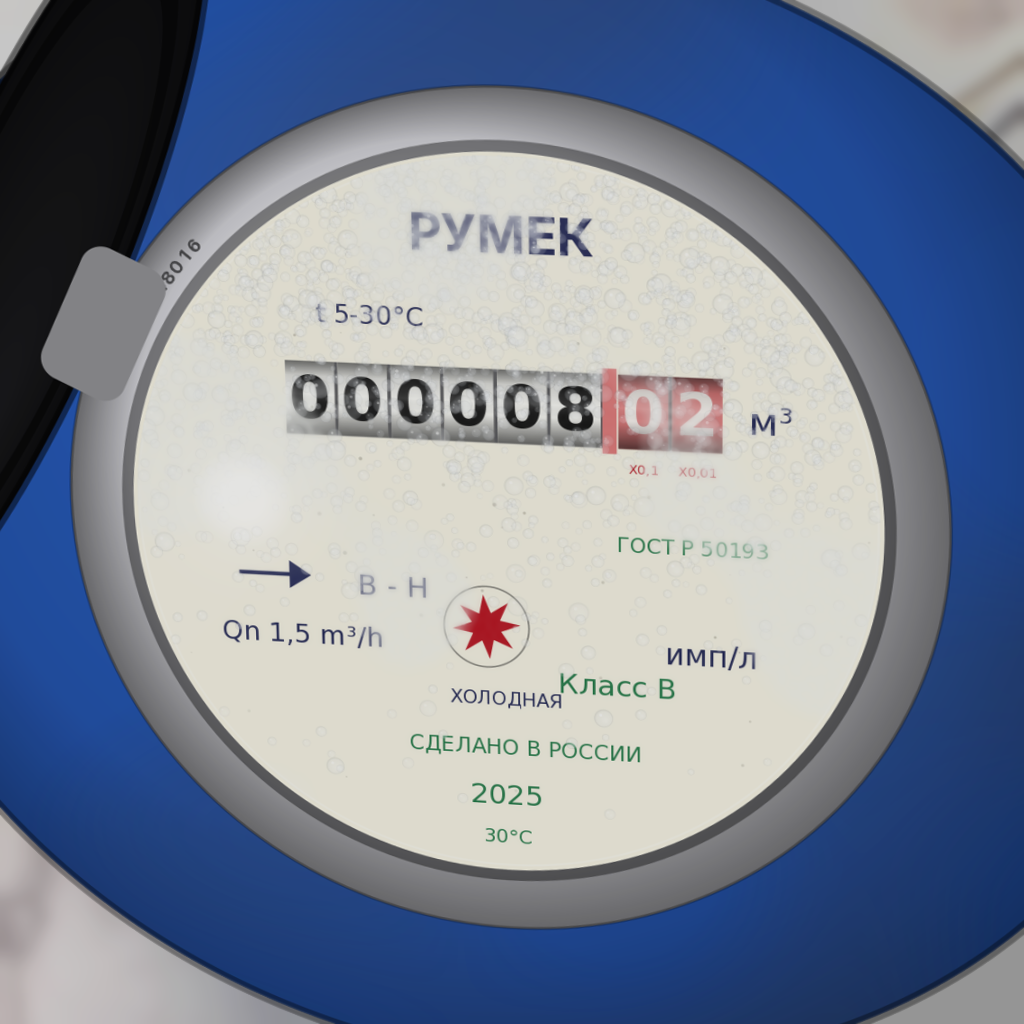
{"value": 8.02, "unit": "m³"}
